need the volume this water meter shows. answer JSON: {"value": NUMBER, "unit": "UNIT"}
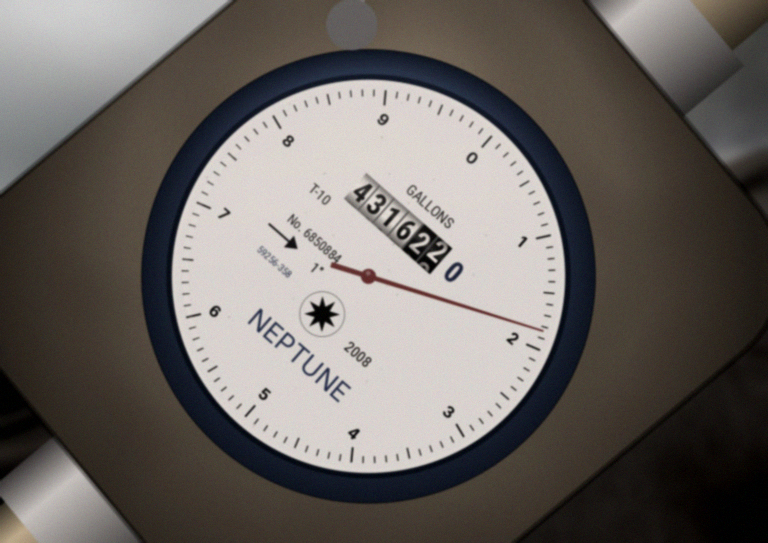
{"value": 4316221.8, "unit": "gal"}
